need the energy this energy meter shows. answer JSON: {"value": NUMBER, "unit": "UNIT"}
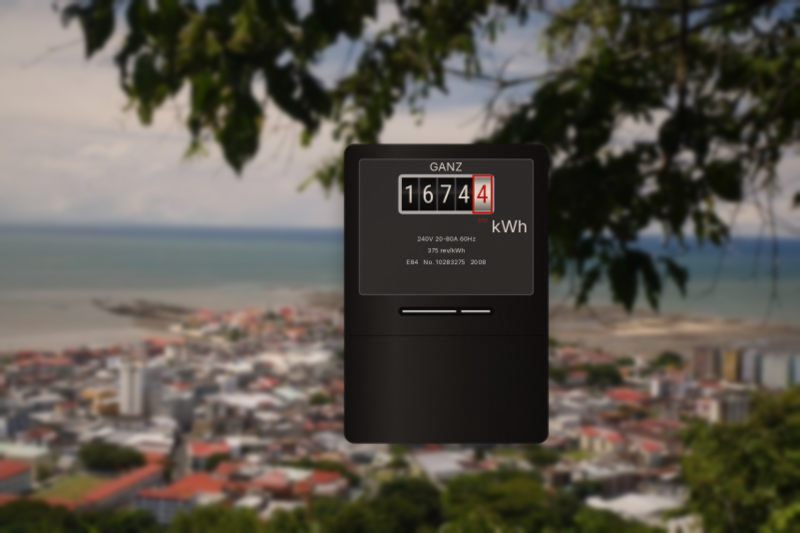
{"value": 1674.4, "unit": "kWh"}
